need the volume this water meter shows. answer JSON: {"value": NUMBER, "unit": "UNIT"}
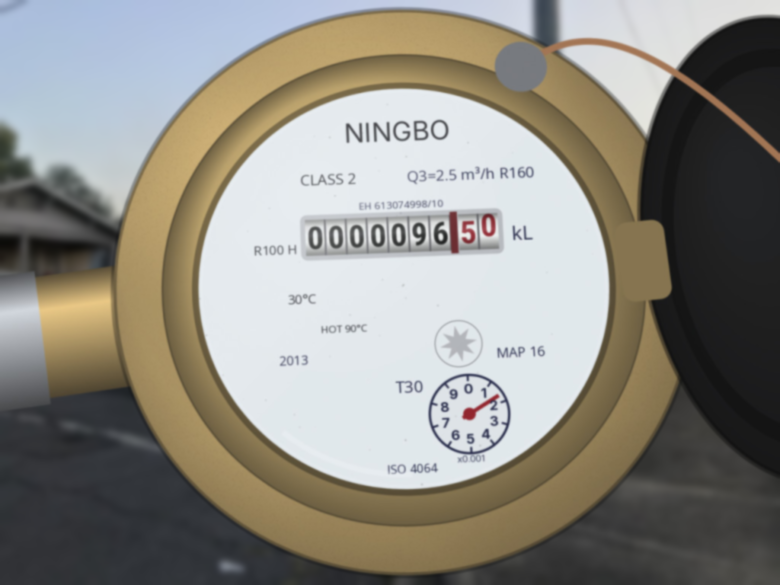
{"value": 96.501, "unit": "kL"}
